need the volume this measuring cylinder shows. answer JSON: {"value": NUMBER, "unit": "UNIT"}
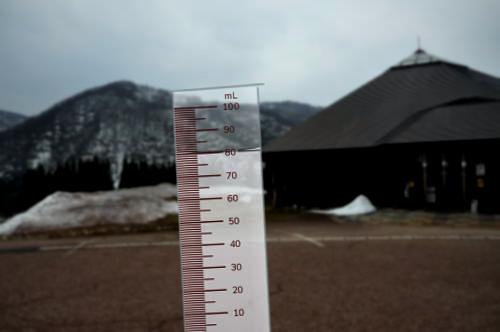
{"value": 80, "unit": "mL"}
